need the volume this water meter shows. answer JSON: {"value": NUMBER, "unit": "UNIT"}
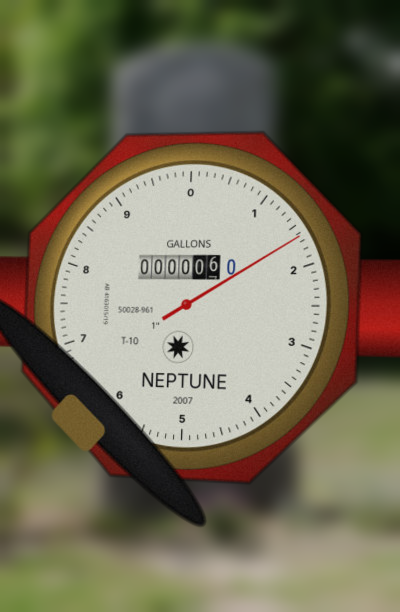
{"value": 61.6, "unit": "gal"}
